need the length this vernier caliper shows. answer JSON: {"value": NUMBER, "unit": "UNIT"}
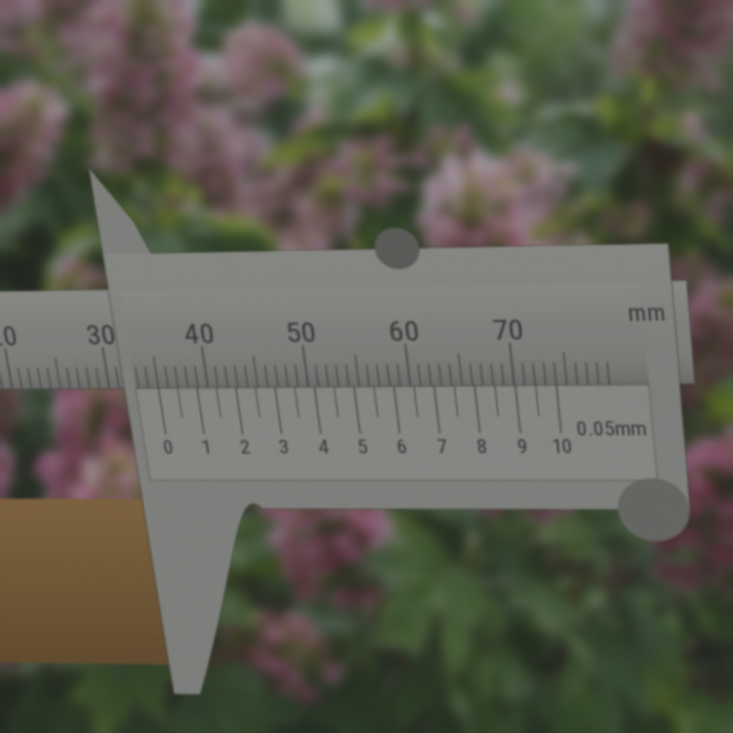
{"value": 35.0, "unit": "mm"}
